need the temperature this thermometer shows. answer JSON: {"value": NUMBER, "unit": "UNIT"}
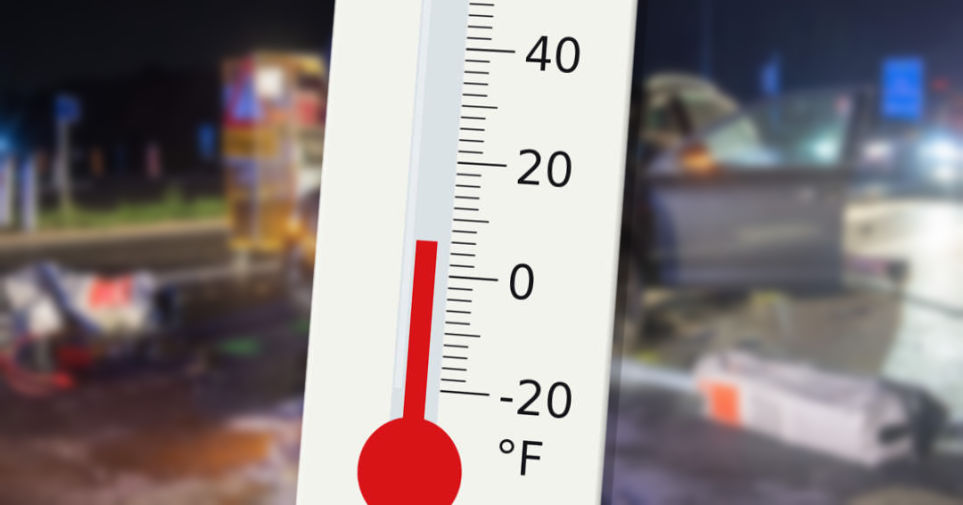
{"value": 6, "unit": "°F"}
